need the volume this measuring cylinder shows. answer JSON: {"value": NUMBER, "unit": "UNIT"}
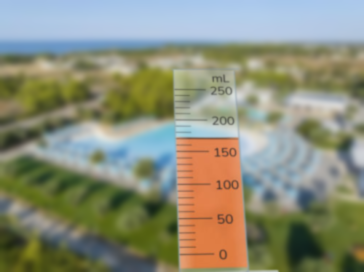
{"value": 170, "unit": "mL"}
